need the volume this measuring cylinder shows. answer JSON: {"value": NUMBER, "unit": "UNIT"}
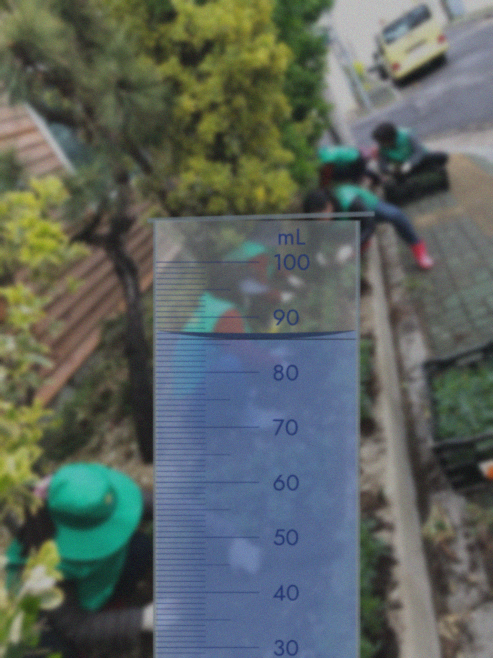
{"value": 86, "unit": "mL"}
